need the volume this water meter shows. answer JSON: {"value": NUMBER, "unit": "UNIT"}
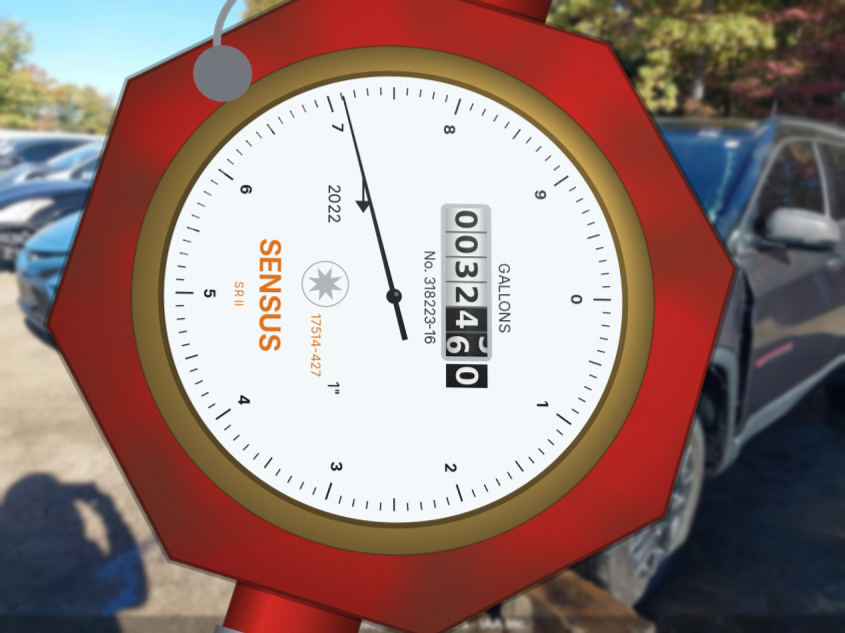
{"value": 32457.1, "unit": "gal"}
